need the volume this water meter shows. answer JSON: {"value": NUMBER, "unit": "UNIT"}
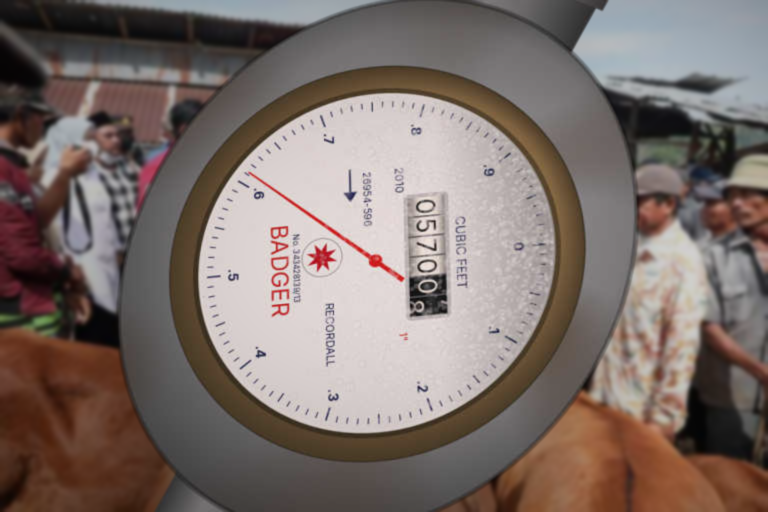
{"value": 57007.61, "unit": "ft³"}
